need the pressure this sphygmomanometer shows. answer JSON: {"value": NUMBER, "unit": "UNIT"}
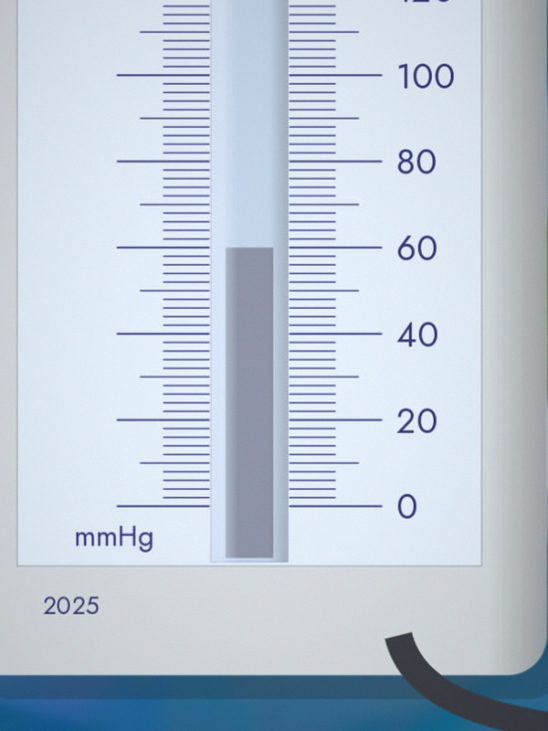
{"value": 60, "unit": "mmHg"}
